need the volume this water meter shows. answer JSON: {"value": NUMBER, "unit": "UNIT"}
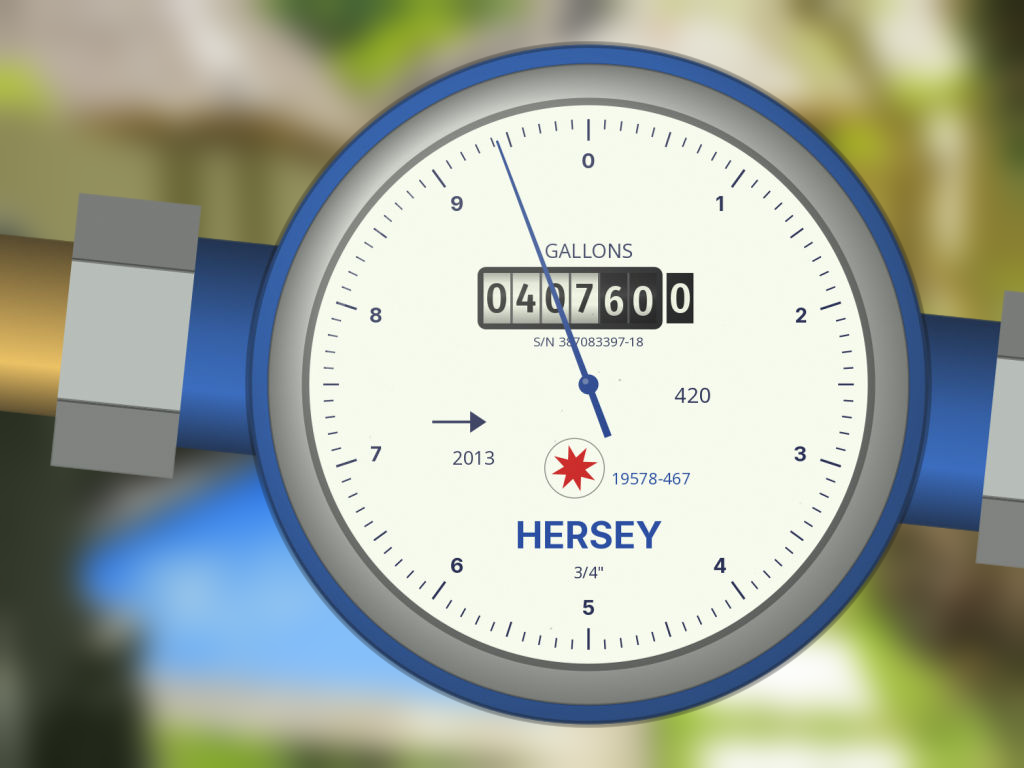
{"value": 407599.4, "unit": "gal"}
